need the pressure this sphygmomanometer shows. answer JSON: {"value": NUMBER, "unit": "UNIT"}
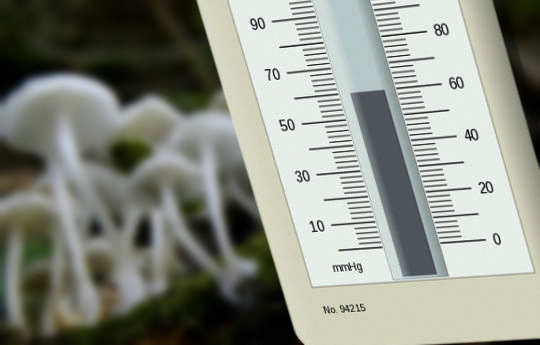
{"value": 60, "unit": "mmHg"}
